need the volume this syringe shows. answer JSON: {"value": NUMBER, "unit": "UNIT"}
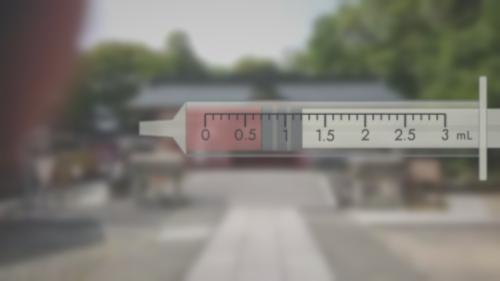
{"value": 0.7, "unit": "mL"}
